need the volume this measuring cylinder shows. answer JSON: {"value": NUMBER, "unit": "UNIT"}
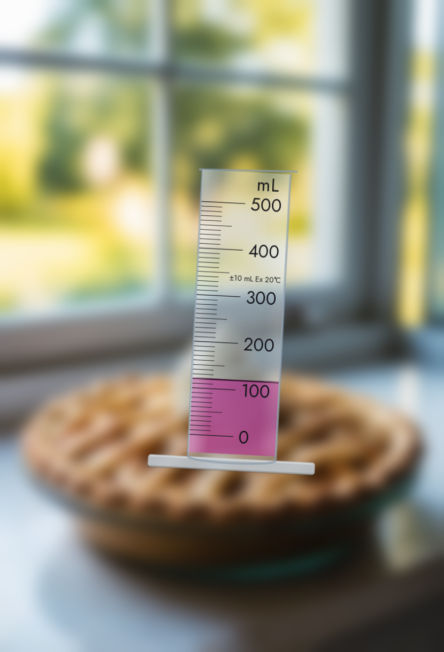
{"value": 120, "unit": "mL"}
